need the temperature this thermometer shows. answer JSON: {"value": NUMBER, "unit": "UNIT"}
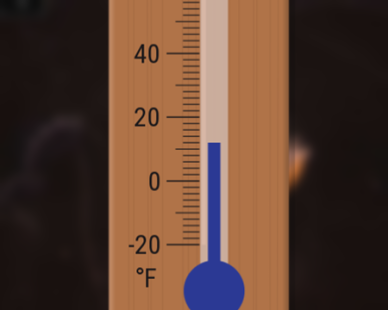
{"value": 12, "unit": "°F"}
